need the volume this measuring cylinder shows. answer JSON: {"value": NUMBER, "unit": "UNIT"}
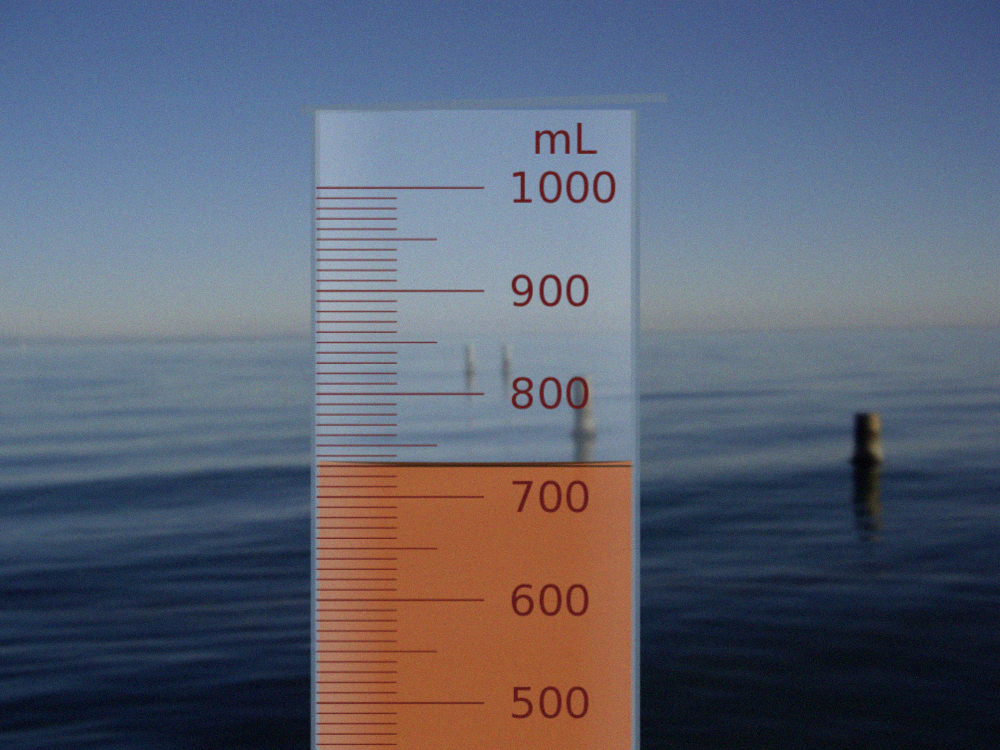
{"value": 730, "unit": "mL"}
